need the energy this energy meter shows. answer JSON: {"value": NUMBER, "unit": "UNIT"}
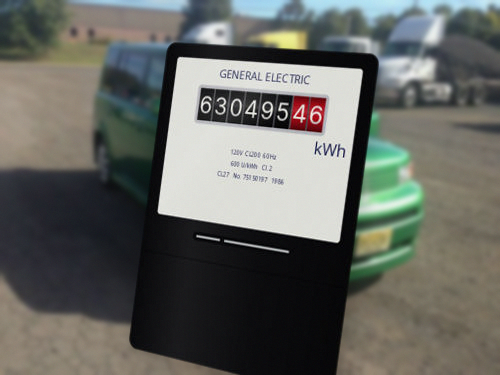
{"value": 630495.46, "unit": "kWh"}
